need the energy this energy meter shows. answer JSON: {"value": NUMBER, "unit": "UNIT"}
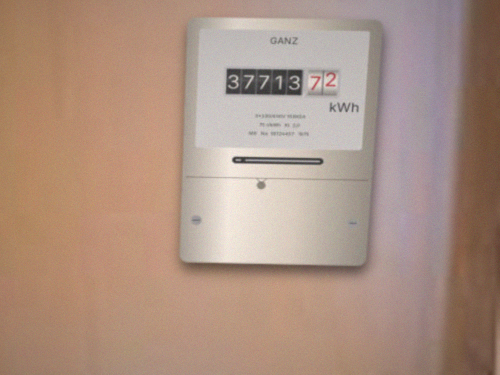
{"value": 37713.72, "unit": "kWh"}
